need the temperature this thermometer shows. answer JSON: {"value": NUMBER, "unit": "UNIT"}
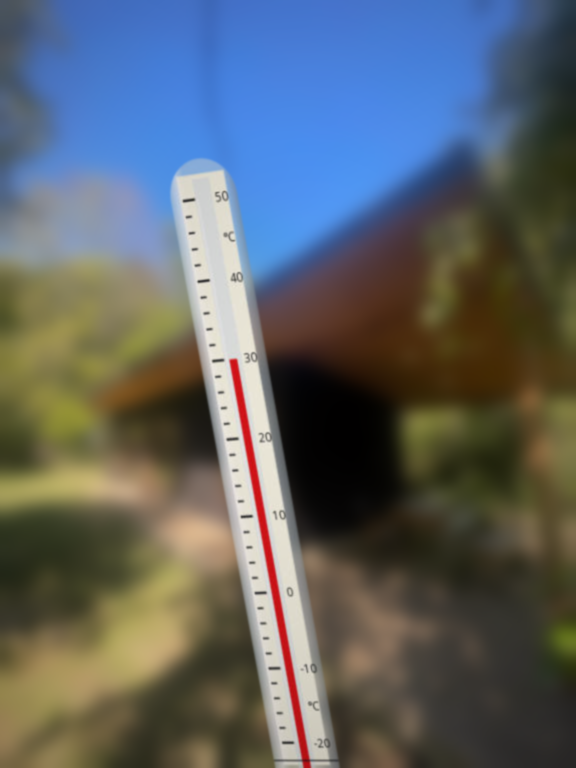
{"value": 30, "unit": "°C"}
